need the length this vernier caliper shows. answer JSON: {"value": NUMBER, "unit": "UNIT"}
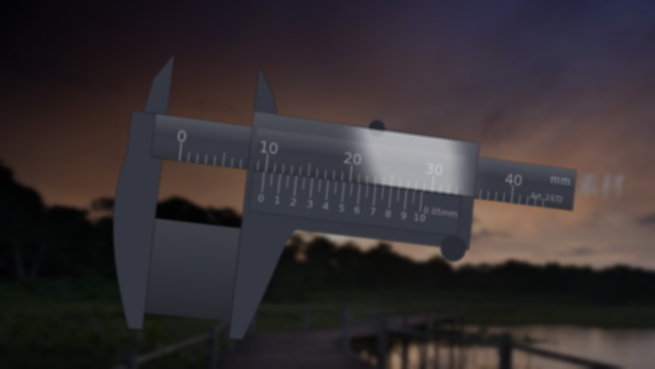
{"value": 9.8, "unit": "mm"}
